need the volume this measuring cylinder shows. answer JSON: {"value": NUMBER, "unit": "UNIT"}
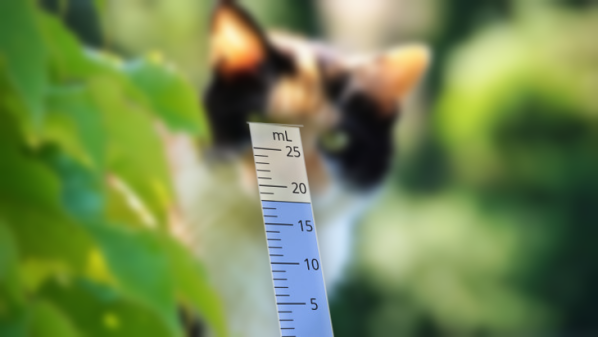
{"value": 18, "unit": "mL"}
